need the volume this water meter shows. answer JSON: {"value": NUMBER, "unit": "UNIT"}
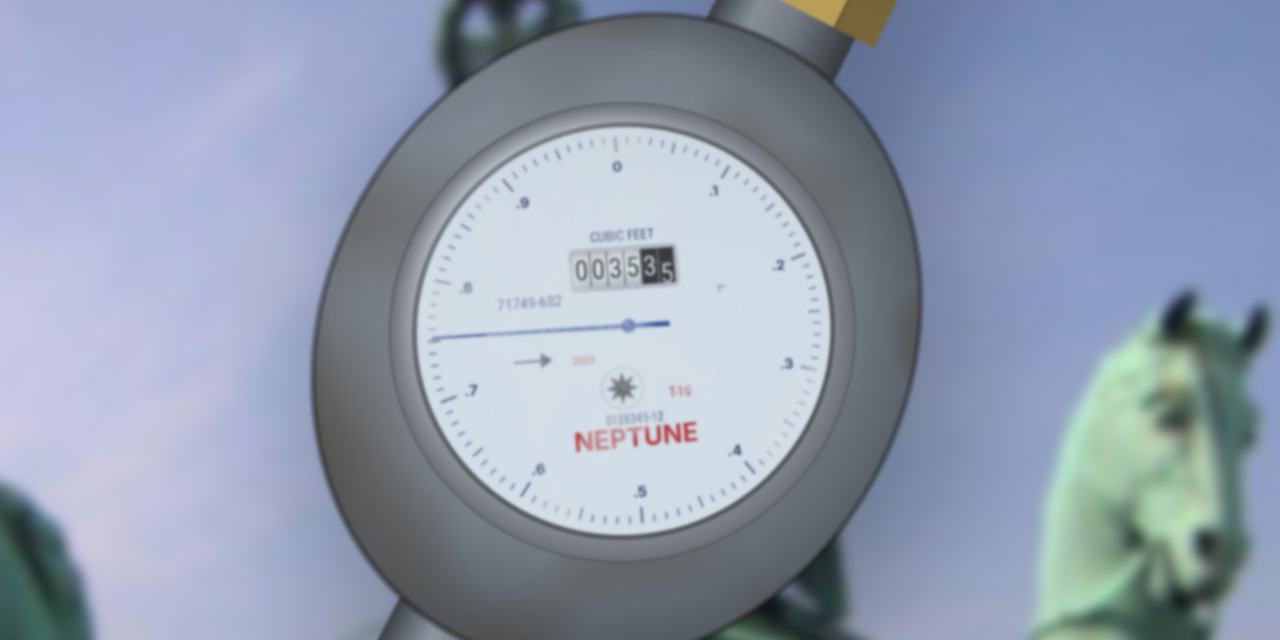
{"value": 3534.75, "unit": "ft³"}
